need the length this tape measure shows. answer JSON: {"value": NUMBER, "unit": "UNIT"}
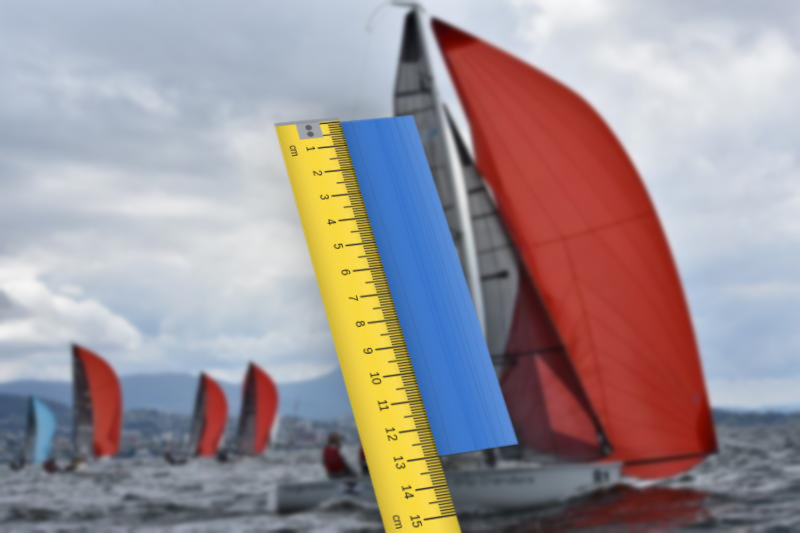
{"value": 13, "unit": "cm"}
